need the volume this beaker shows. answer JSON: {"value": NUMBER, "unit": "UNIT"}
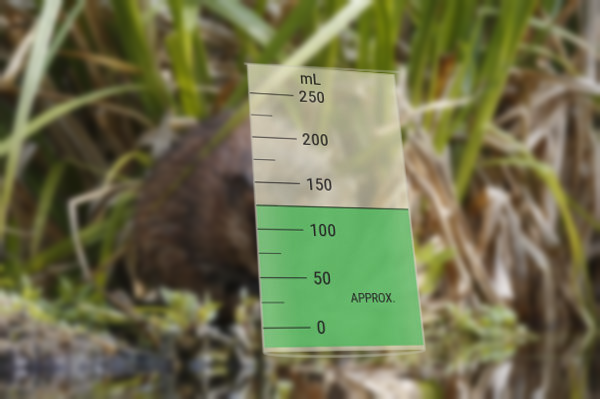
{"value": 125, "unit": "mL"}
